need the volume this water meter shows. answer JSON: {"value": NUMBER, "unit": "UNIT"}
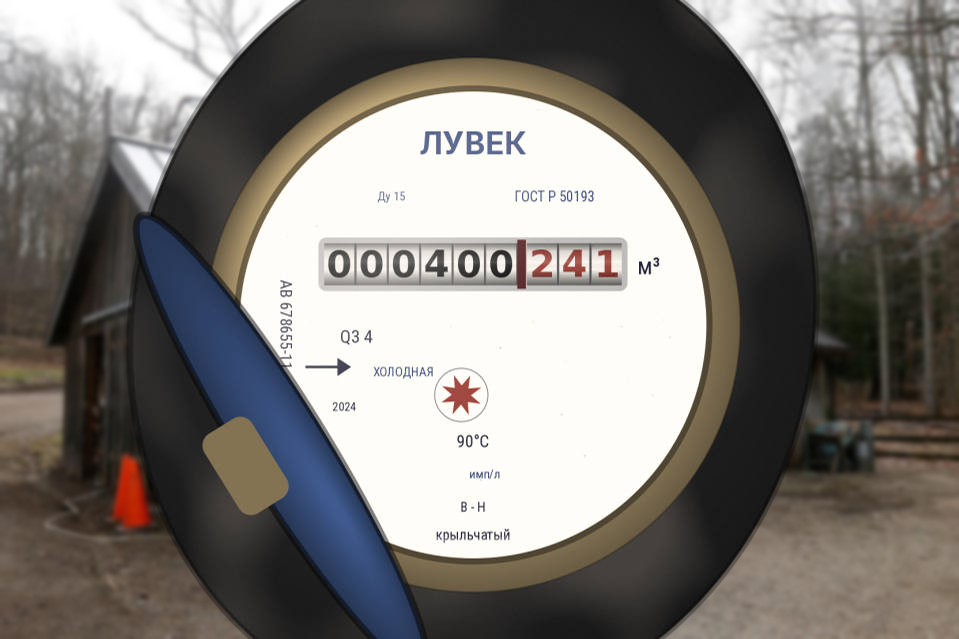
{"value": 400.241, "unit": "m³"}
